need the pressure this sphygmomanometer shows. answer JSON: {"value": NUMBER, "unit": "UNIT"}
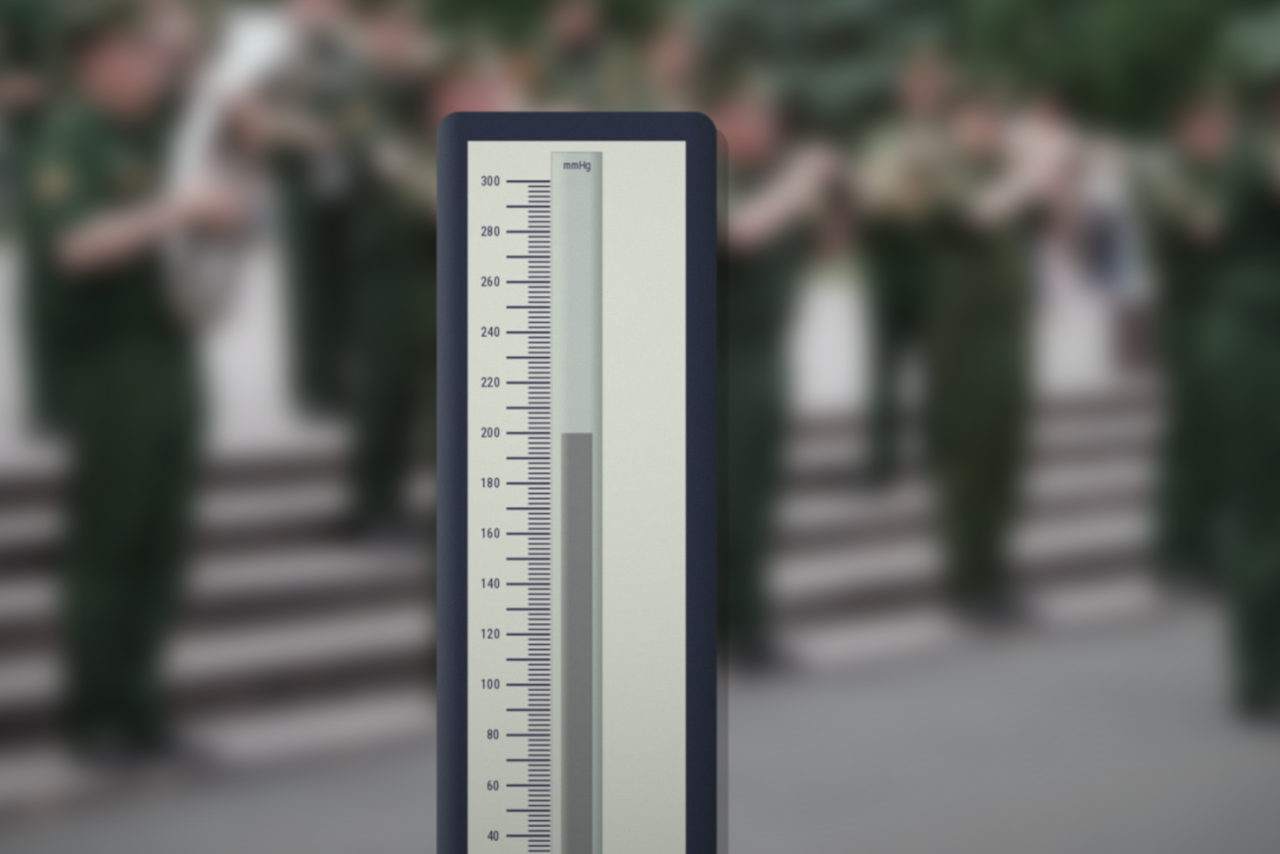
{"value": 200, "unit": "mmHg"}
